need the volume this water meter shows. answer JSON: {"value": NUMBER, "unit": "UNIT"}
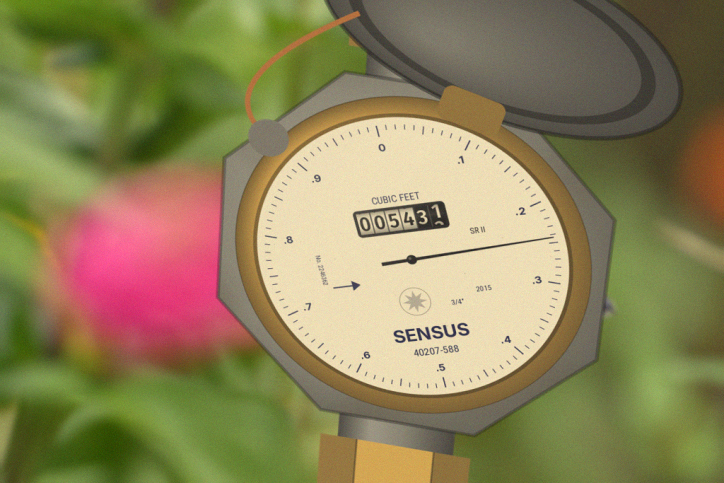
{"value": 5431.24, "unit": "ft³"}
